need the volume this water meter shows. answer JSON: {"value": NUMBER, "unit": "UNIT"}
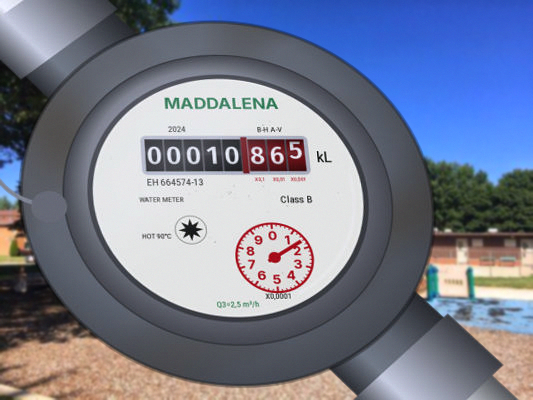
{"value": 10.8651, "unit": "kL"}
